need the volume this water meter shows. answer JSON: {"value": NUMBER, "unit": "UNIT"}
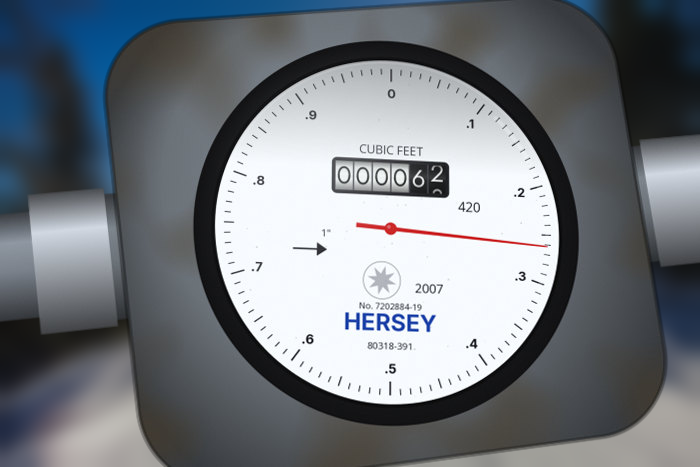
{"value": 62.26, "unit": "ft³"}
